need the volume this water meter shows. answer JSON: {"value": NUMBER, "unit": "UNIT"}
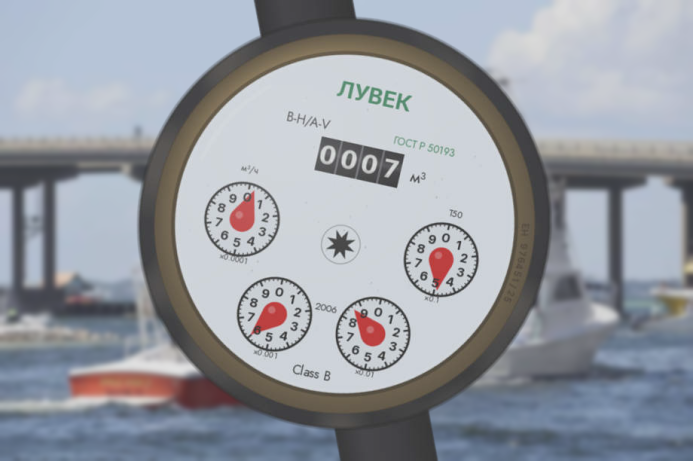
{"value": 7.4860, "unit": "m³"}
